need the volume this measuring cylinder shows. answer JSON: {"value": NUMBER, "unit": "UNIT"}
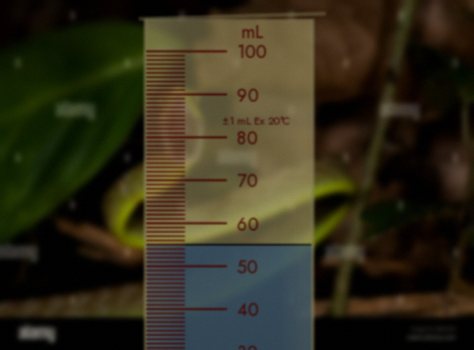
{"value": 55, "unit": "mL"}
